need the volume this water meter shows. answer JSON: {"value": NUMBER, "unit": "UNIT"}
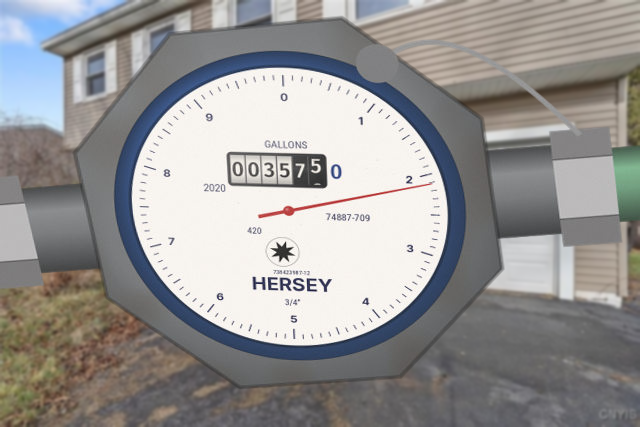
{"value": 35752.1, "unit": "gal"}
